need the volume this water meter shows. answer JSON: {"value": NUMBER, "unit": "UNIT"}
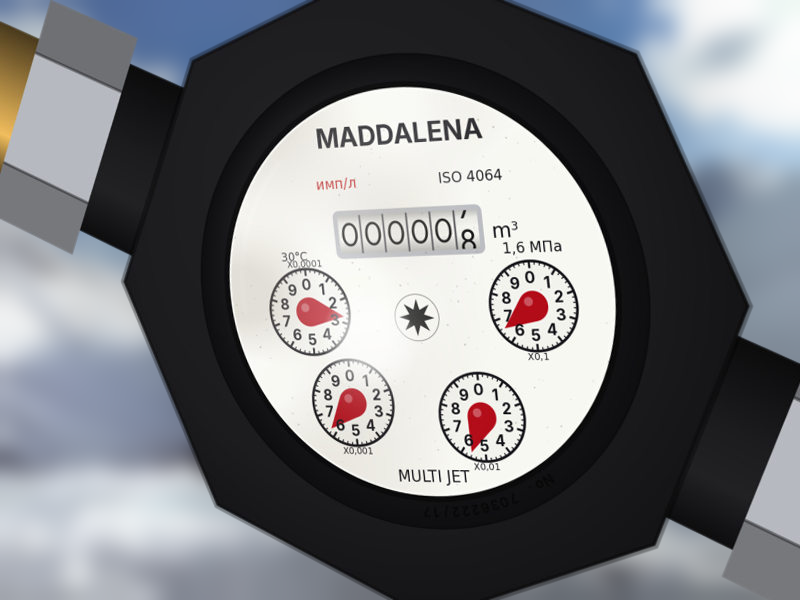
{"value": 7.6562, "unit": "m³"}
